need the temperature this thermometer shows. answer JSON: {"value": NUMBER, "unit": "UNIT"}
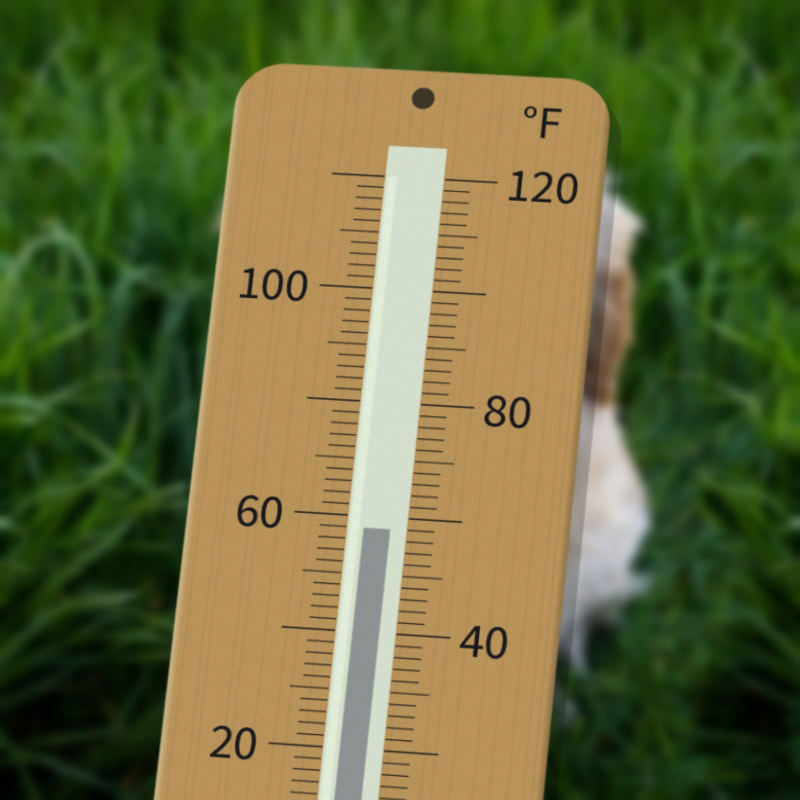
{"value": 58, "unit": "°F"}
